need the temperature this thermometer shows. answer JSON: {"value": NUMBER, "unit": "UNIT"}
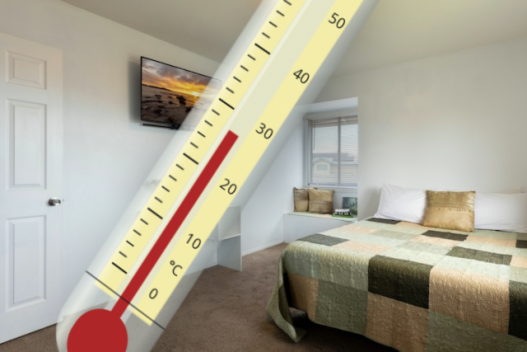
{"value": 27, "unit": "°C"}
